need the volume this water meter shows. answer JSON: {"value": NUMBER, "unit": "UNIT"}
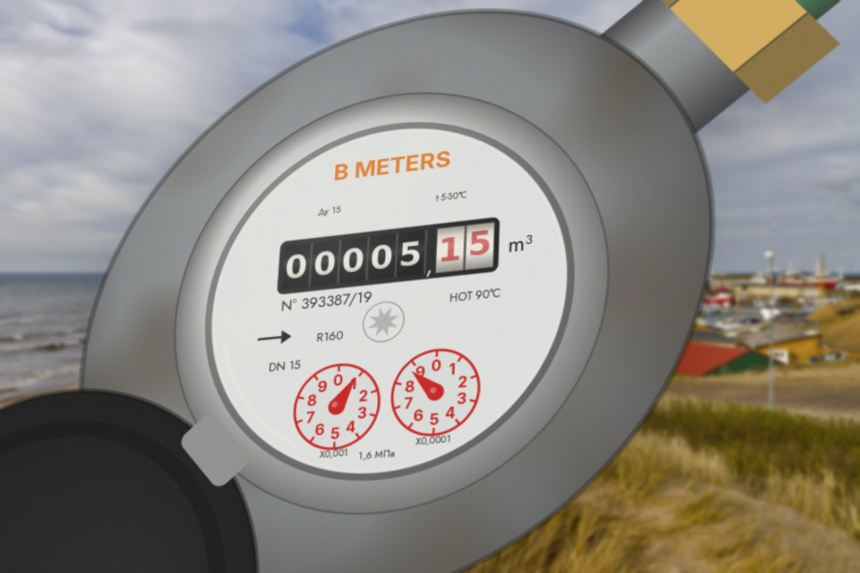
{"value": 5.1508, "unit": "m³"}
